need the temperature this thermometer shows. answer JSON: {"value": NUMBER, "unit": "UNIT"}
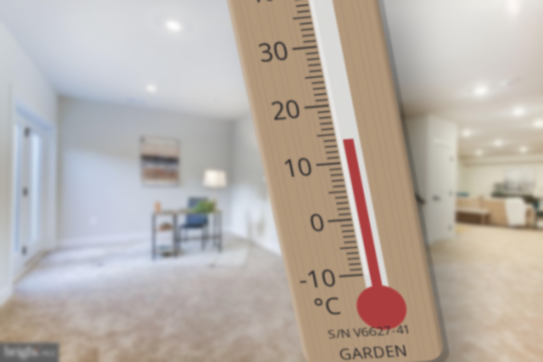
{"value": 14, "unit": "°C"}
